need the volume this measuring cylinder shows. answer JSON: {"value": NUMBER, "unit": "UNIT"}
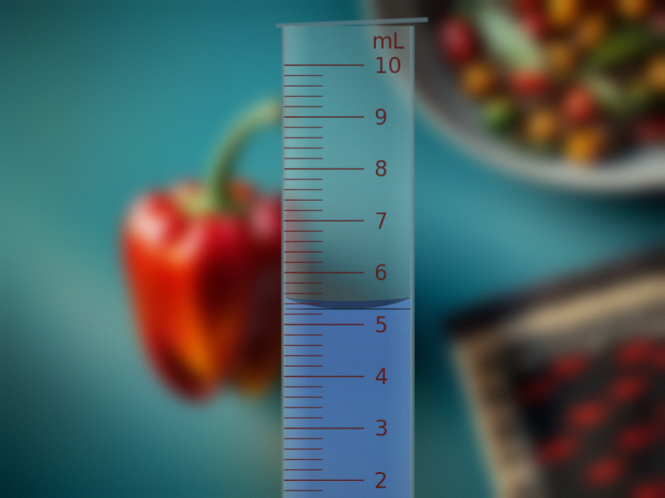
{"value": 5.3, "unit": "mL"}
